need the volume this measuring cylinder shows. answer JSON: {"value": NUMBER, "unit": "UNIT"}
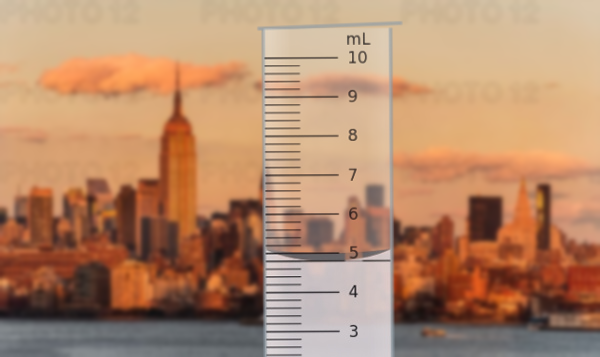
{"value": 4.8, "unit": "mL"}
